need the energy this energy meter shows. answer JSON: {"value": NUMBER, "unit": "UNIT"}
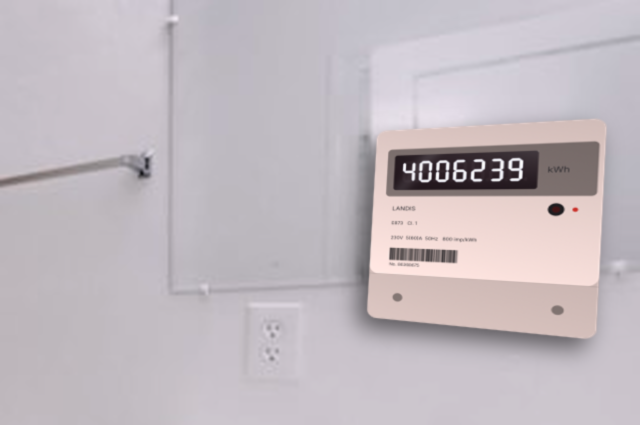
{"value": 4006239, "unit": "kWh"}
